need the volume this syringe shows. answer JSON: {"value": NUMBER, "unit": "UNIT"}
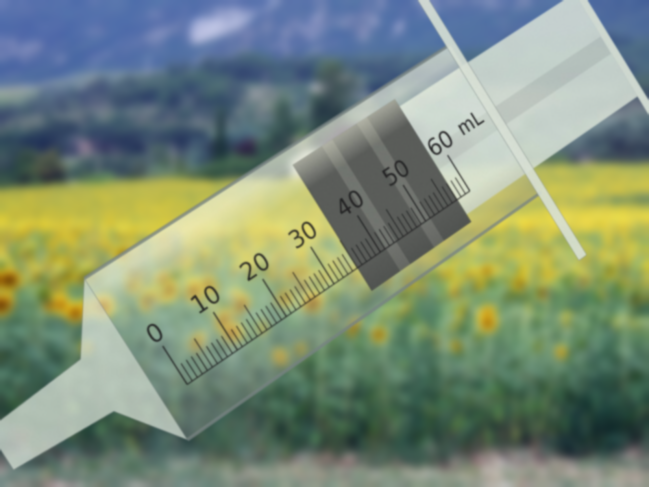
{"value": 35, "unit": "mL"}
